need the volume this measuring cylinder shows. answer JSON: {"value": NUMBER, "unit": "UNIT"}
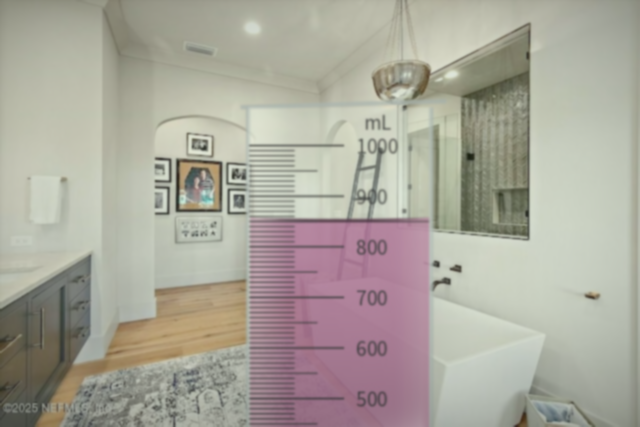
{"value": 850, "unit": "mL"}
